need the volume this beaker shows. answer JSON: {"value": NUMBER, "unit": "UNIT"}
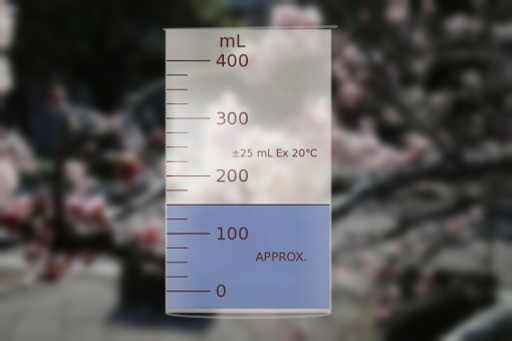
{"value": 150, "unit": "mL"}
